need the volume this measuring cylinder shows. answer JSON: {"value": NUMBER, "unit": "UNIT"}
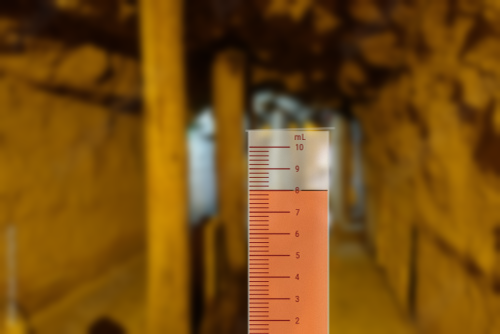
{"value": 8, "unit": "mL"}
